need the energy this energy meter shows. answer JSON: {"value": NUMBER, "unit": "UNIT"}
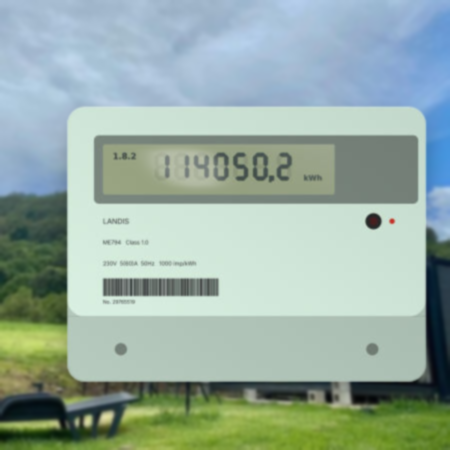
{"value": 114050.2, "unit": "kWh"}
